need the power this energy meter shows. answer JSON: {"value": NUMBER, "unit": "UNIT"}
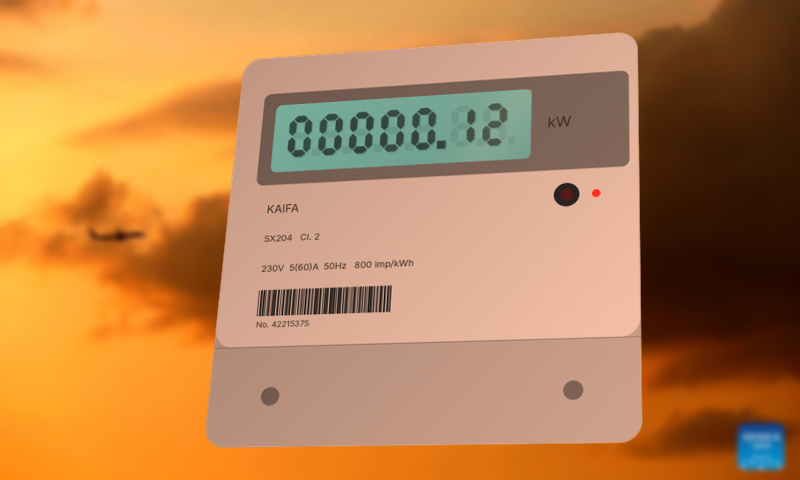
{"value": 0.12, "unit": "kW"}
